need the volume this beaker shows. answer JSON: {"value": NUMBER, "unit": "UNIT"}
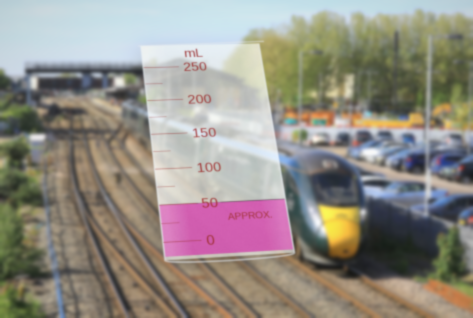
{"value": 50, "unit": "mL"}
